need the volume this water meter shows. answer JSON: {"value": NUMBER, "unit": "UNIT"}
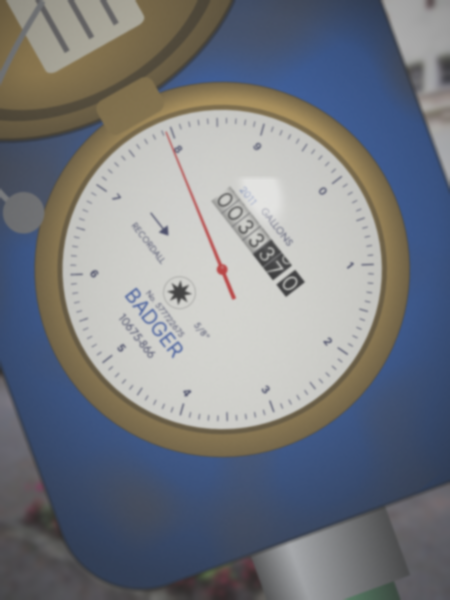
{"value": 33367.9, "unit": "gal"}
